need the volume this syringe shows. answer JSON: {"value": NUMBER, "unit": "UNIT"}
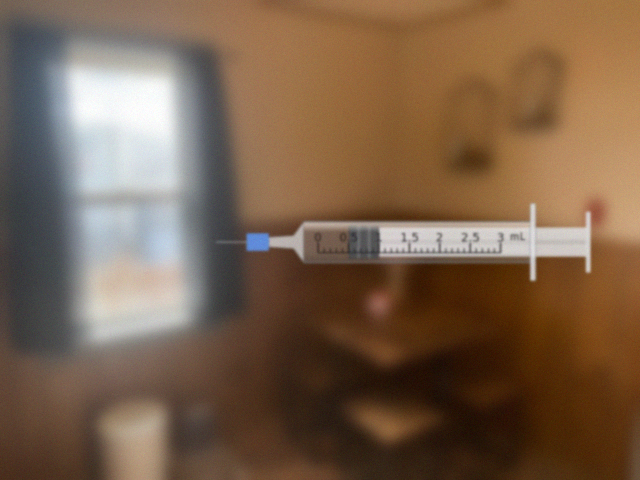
{"value": 0.5, "unit": "mL"}
